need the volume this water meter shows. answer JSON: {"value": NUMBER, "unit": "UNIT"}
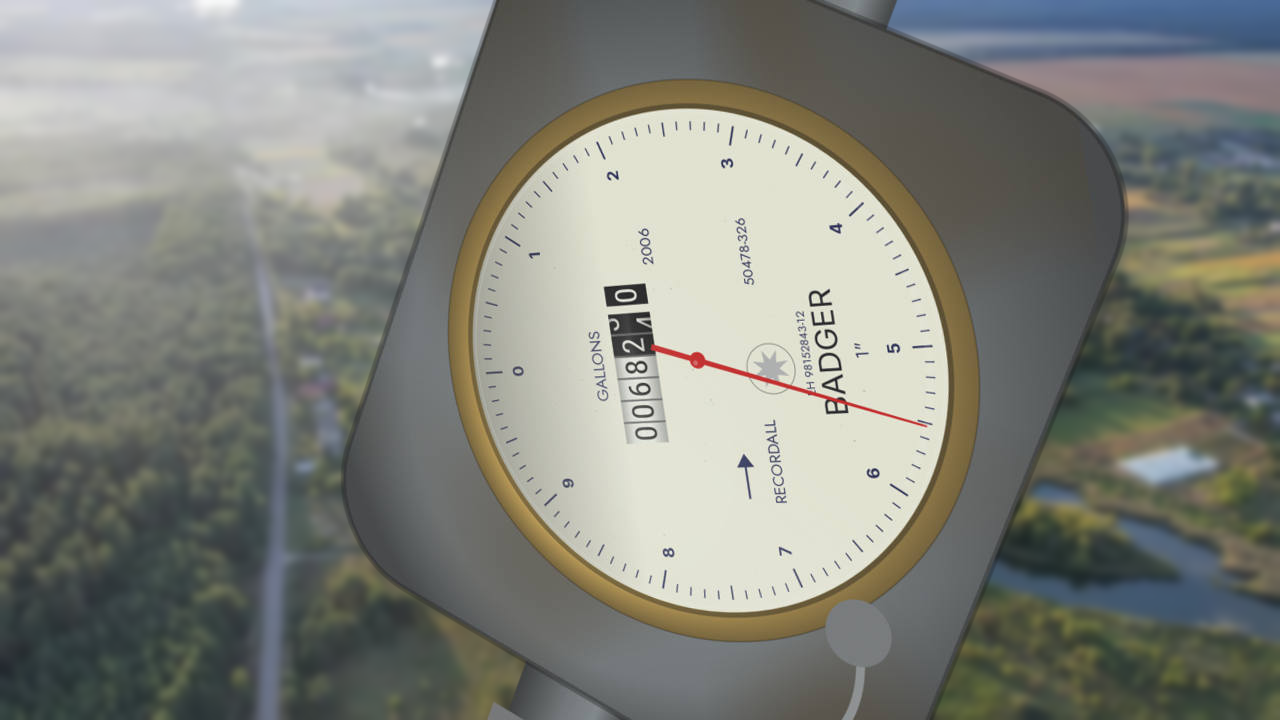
{"value": 68235.5, "unit": "gal"}
